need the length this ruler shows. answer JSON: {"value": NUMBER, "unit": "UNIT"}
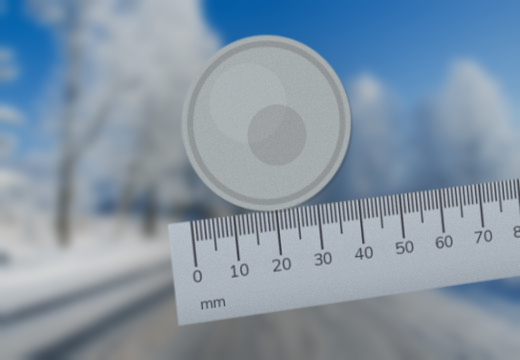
{"value": 40, "unit": "mm"}
